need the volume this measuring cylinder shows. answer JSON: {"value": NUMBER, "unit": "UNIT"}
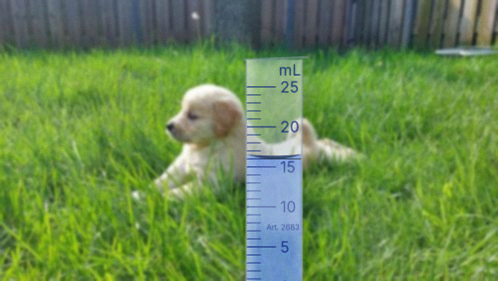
{"value": 16, "unit": "mL"}
